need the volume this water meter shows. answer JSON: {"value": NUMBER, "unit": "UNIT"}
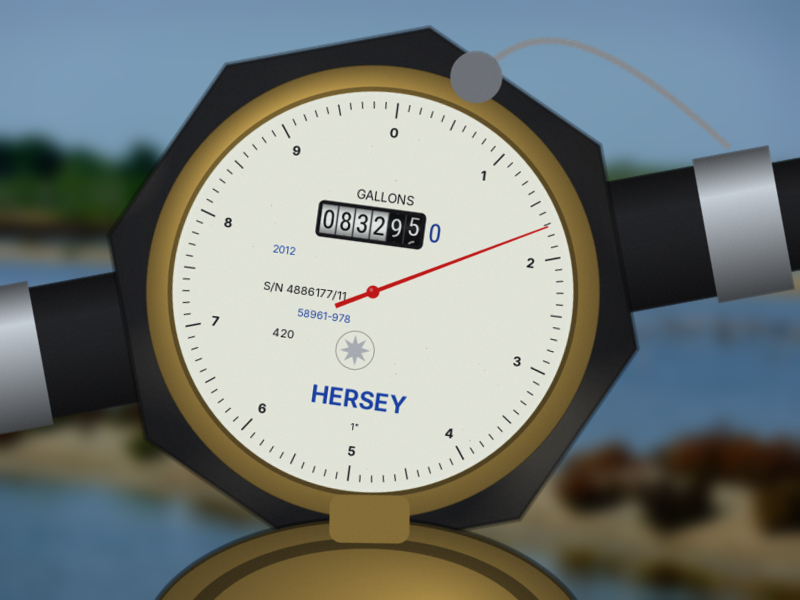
{"value": 832951.7, "unit": "gal"}
